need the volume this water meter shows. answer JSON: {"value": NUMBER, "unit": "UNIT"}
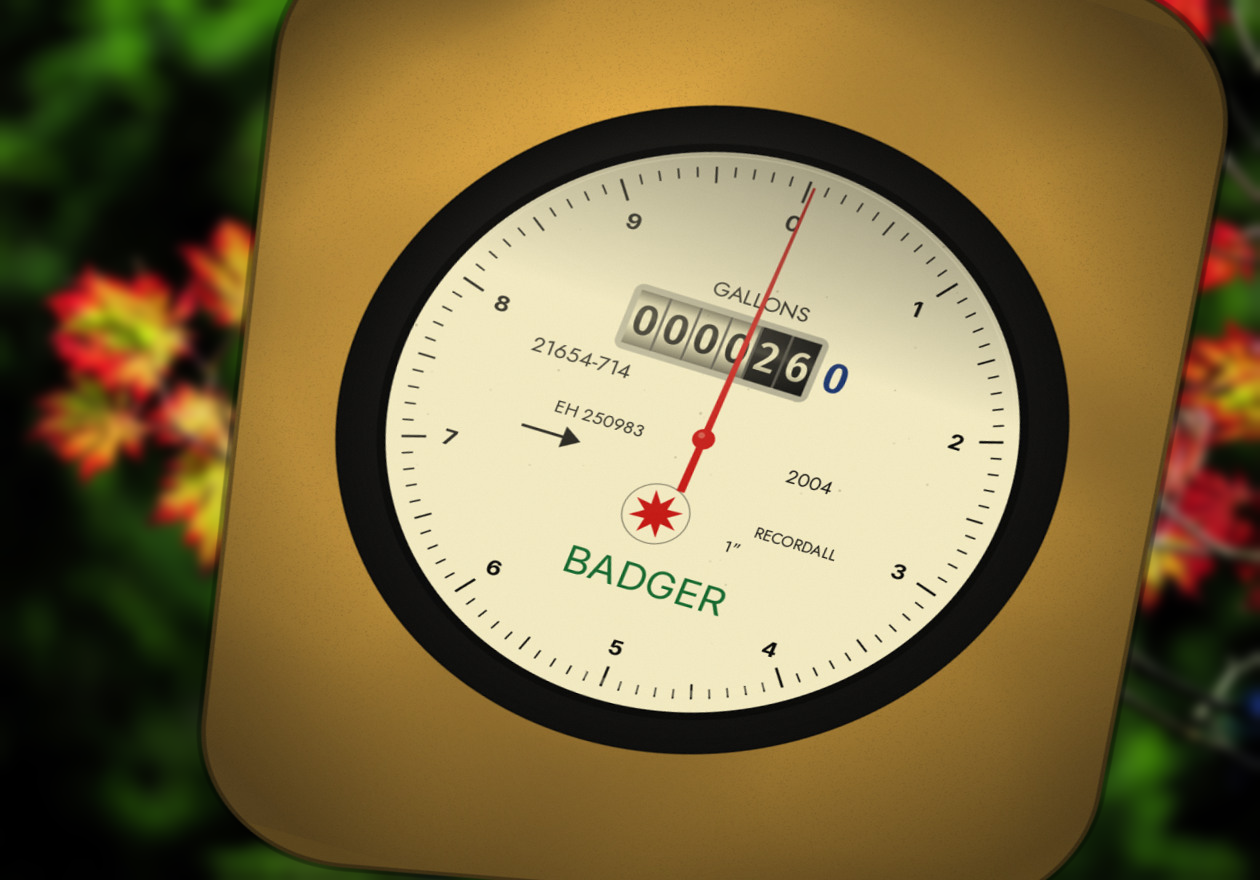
{"value": 260.0, "unit": "gal"}
